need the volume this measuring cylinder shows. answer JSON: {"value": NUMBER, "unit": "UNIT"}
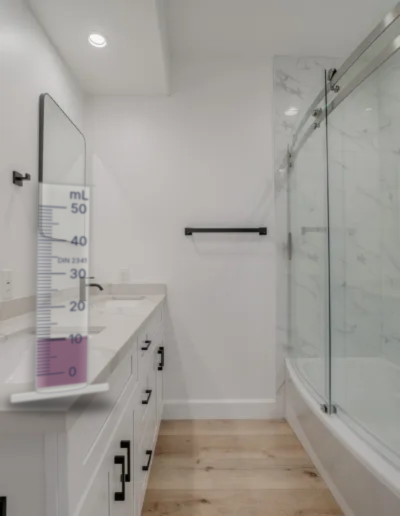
{"value": 10, "unit": "mL"}
